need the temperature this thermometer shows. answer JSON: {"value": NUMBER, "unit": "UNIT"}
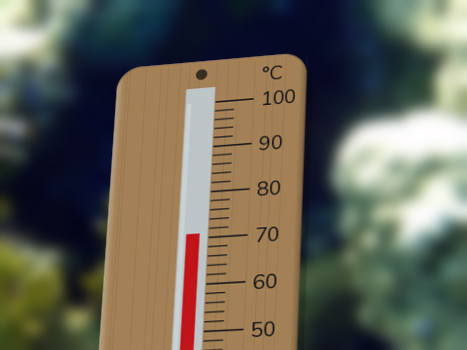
{"value": 71, "unit": "°C"}
